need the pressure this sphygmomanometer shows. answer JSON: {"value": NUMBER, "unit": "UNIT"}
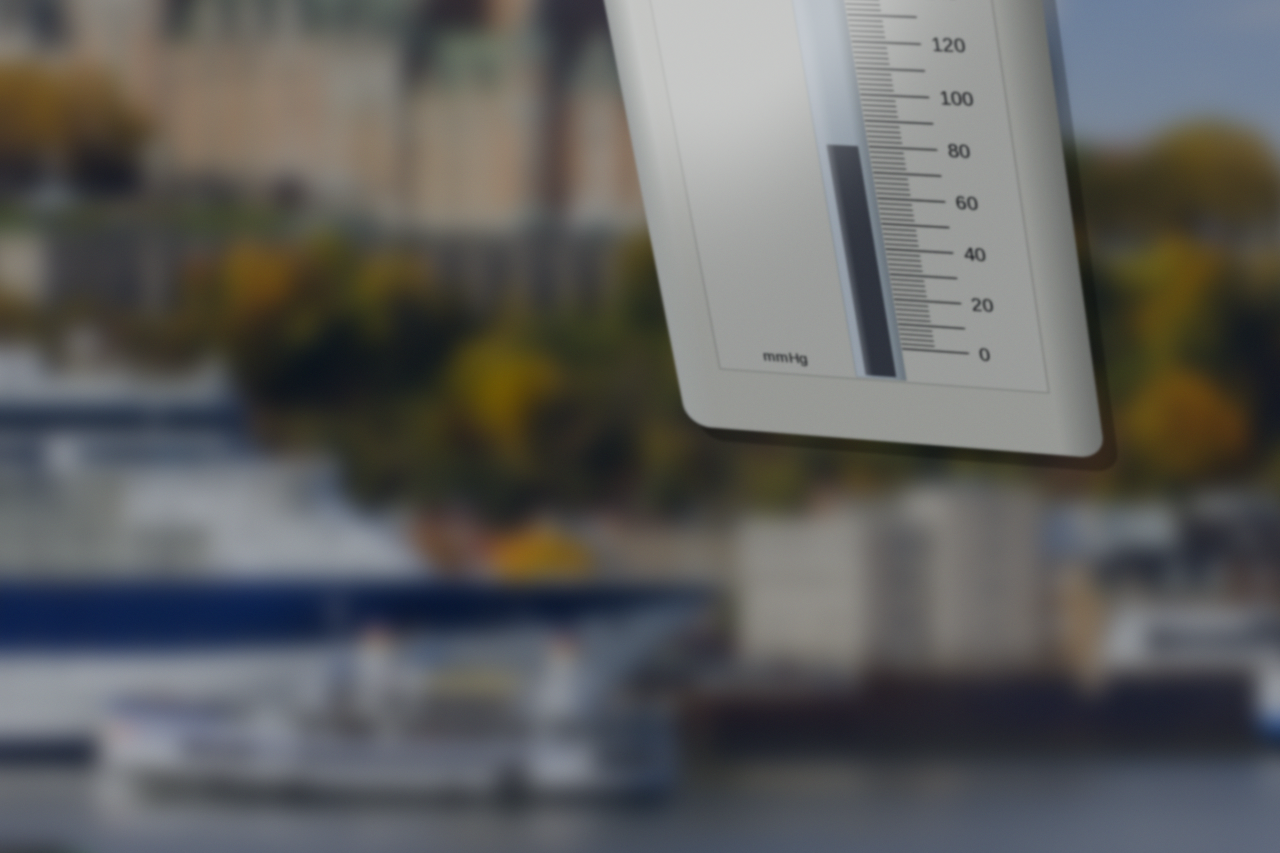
{"value": 80, "unit": "mmHg"}
